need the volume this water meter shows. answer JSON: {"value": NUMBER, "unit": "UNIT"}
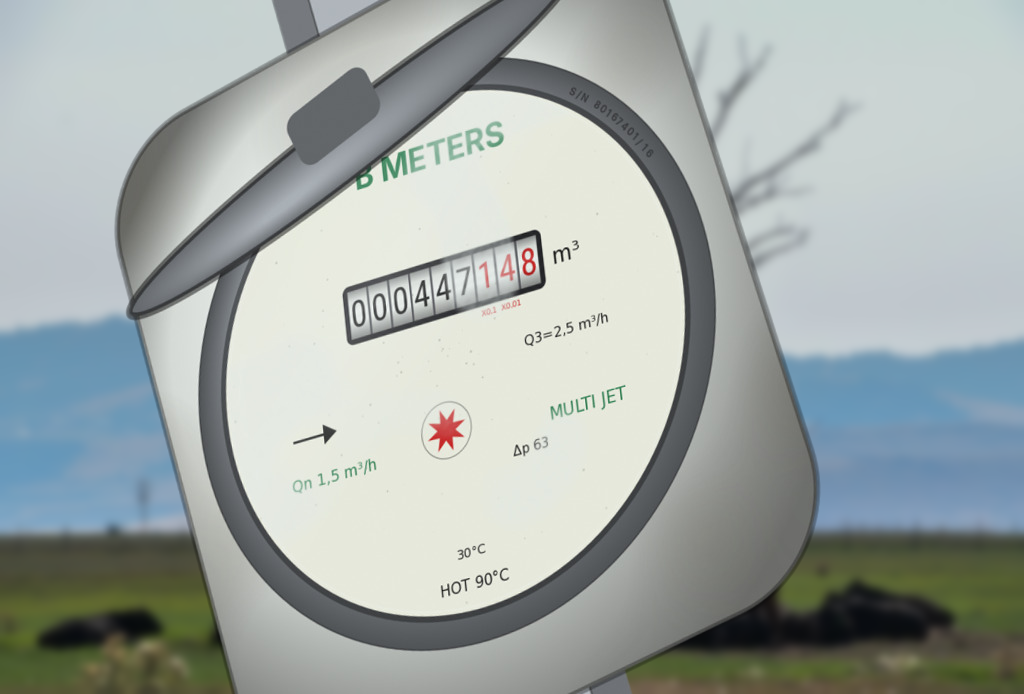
{"value": 447.148, "unit": "m³"}
